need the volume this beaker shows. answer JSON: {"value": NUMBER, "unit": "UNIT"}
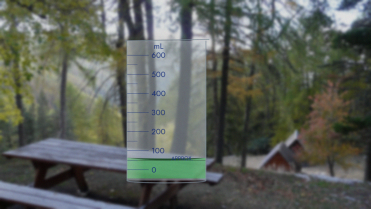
{"value": 50, "unit": "mL"}
